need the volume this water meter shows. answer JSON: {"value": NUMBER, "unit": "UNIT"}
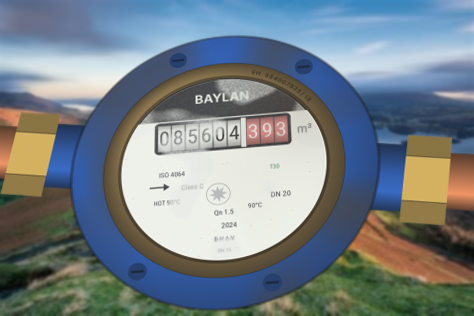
{"value": 85604.393, "unit": "m³"}
